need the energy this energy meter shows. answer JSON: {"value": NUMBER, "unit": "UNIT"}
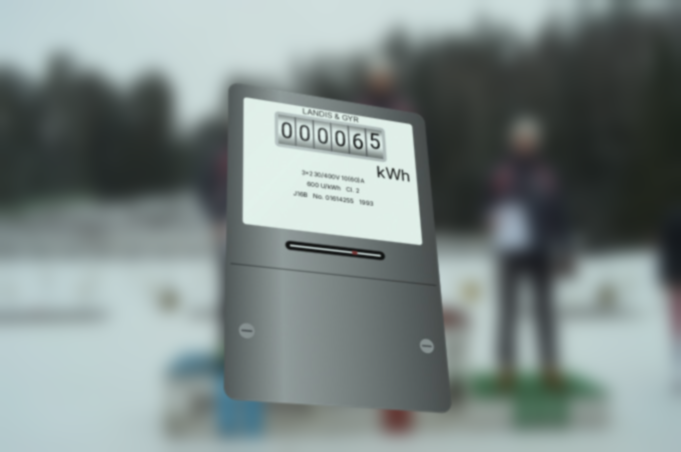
{"value": 65, "unit": "kWh"}
